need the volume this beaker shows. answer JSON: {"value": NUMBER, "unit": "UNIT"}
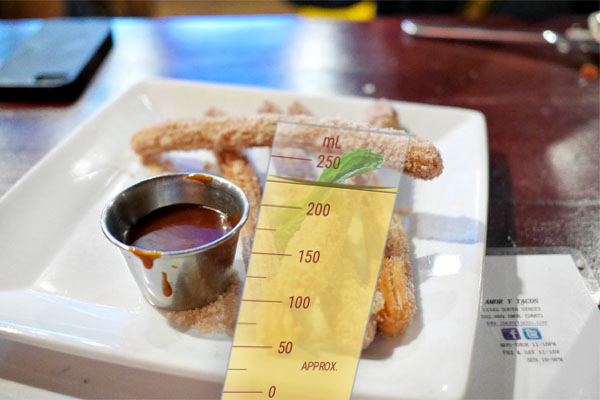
{"value": 225, "unit": "mL"}
